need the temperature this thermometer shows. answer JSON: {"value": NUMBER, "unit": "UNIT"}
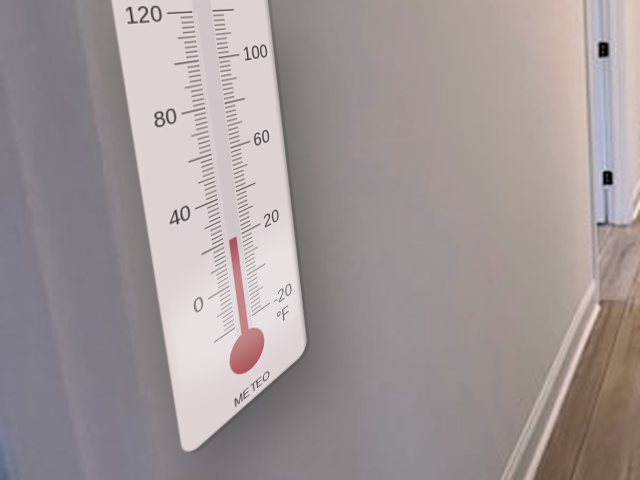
{"value": 20, "unit": "°F"}
